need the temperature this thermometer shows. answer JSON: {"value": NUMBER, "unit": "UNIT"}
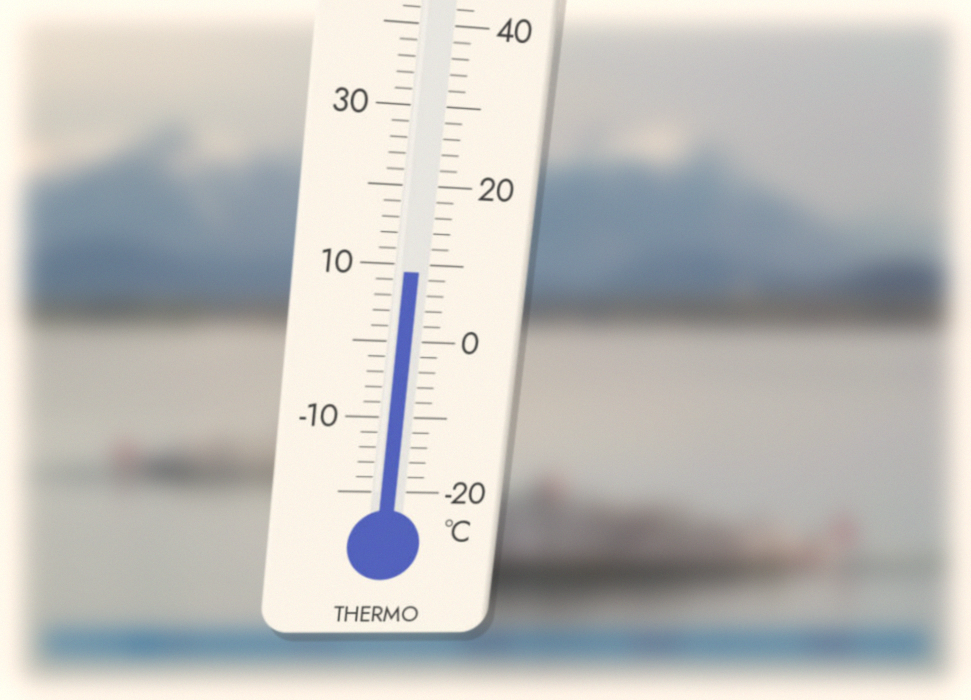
{"value": 9, "unit": "°C"}
